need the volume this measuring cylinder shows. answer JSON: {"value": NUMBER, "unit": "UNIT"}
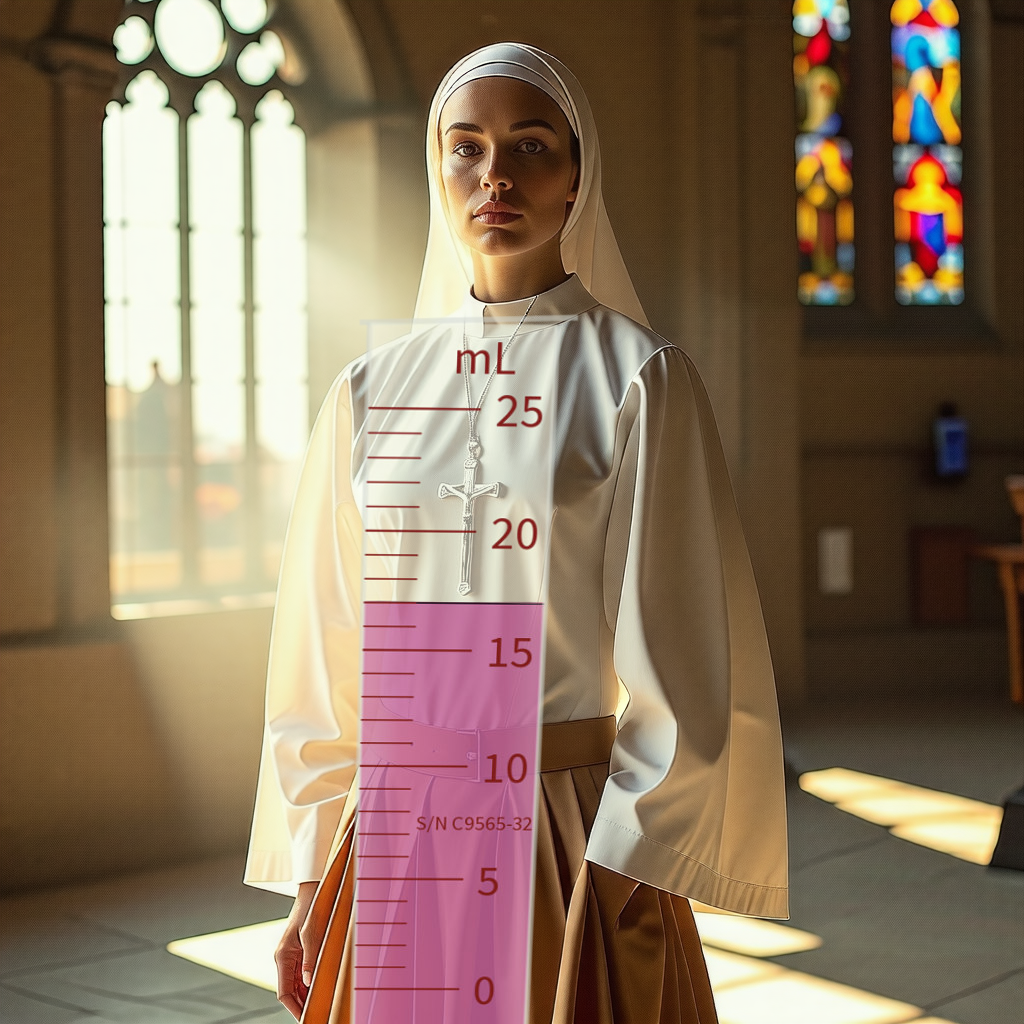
{"value": 17, "unit": "mL"}
